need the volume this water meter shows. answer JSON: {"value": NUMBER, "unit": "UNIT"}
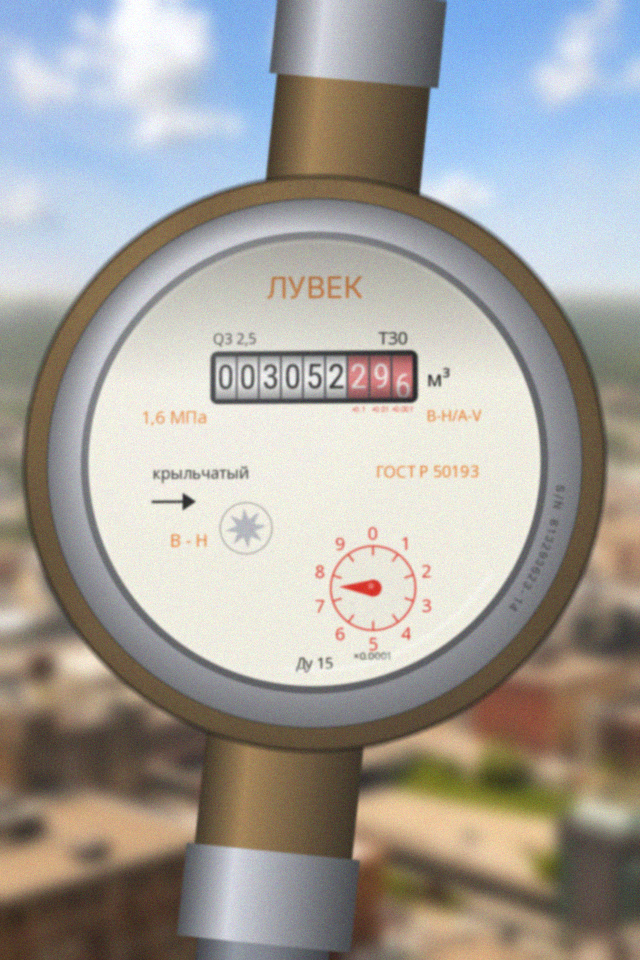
{"value": 3052.2957, "unit": "m³"}
